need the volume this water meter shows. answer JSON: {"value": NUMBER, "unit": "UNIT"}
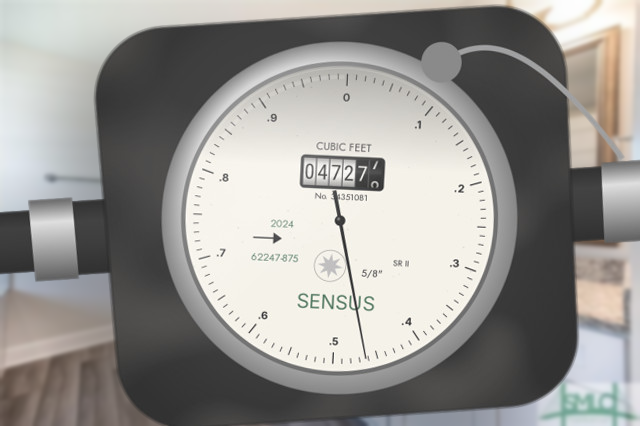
{"value": 47277.46, "unit": "ft³"}
